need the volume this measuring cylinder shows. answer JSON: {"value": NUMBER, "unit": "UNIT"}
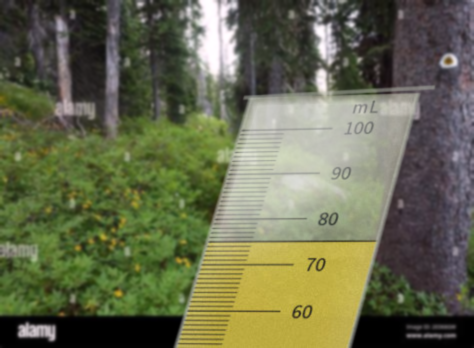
{"value": 75, "unit": "mL"}
